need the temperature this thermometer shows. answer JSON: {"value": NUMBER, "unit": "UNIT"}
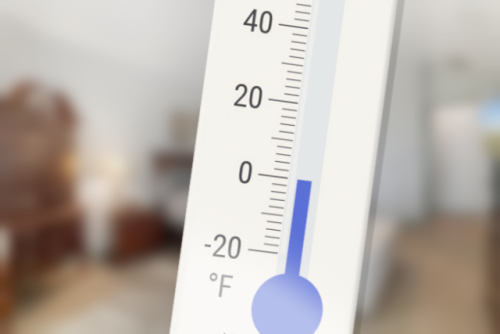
{"value": 0, "unit": "°F"}
